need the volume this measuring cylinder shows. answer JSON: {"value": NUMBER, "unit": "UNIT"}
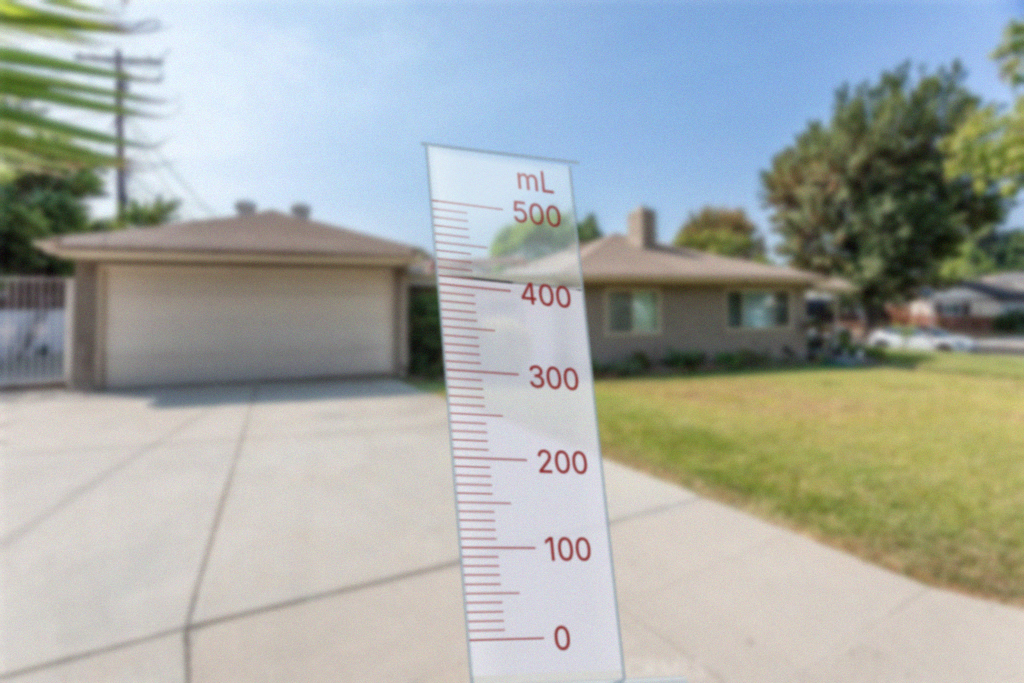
{"value": 410, "unit": "mL"}
